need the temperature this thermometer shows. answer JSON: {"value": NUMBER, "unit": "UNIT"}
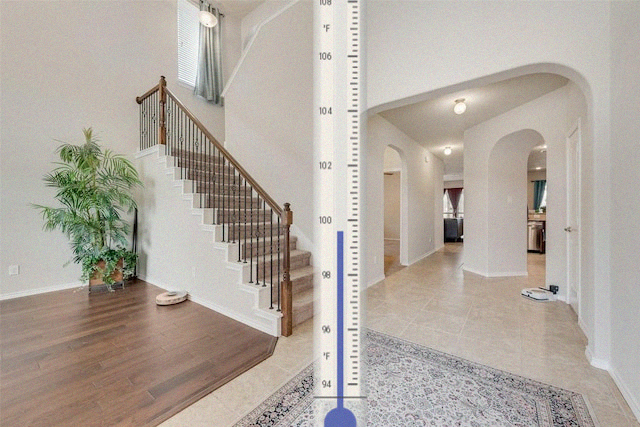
{"value": 99.6, "unit": "°F"}
